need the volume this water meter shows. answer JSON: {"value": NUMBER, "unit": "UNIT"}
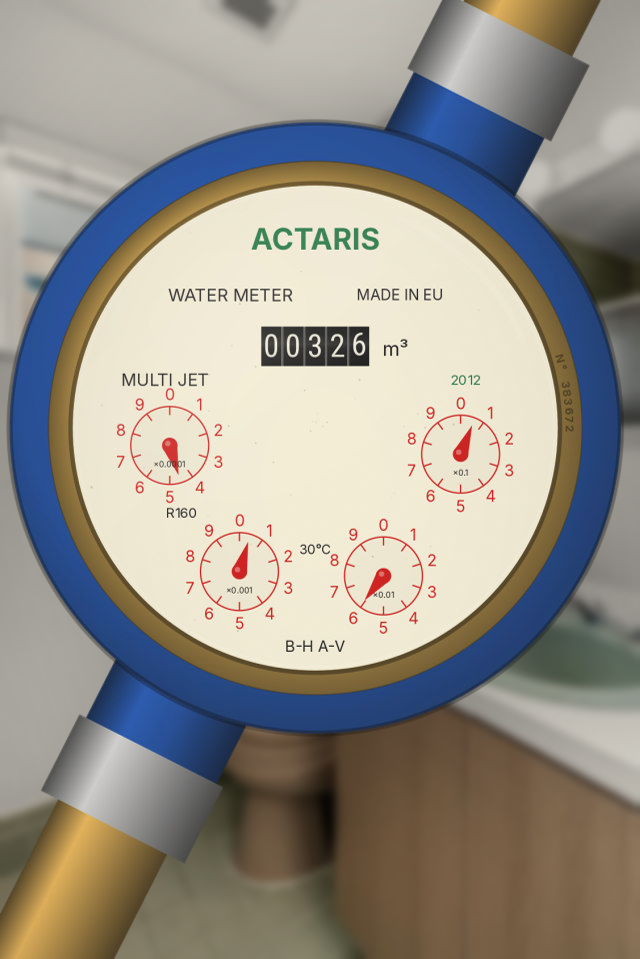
{"value": 326.0604, "unit": "m³"}
